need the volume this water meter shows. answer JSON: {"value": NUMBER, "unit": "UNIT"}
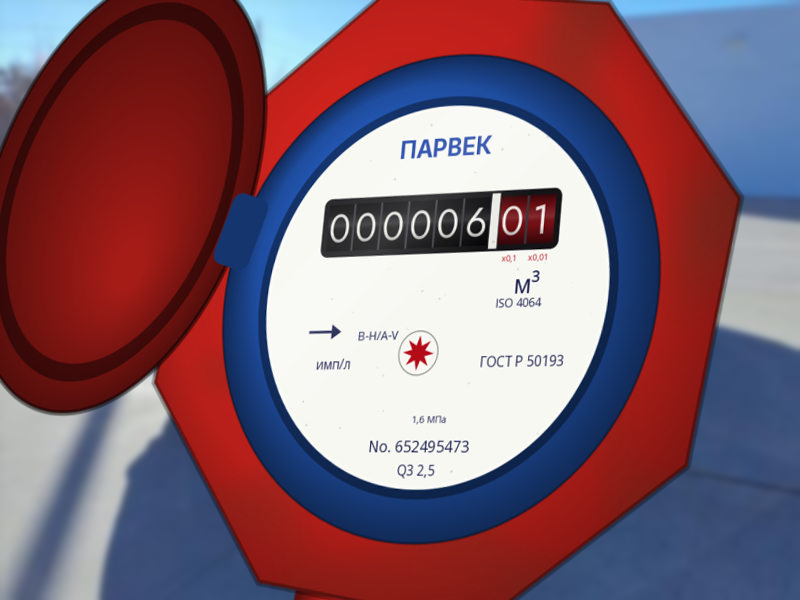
{"value": 6.01, "unit": "m³"}
